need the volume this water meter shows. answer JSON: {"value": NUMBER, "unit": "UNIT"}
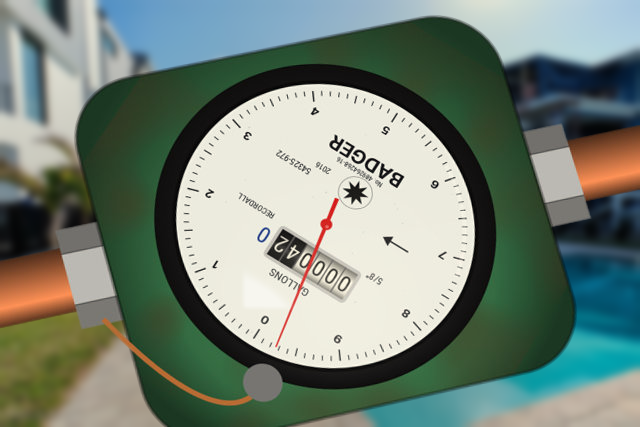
{"value": 419.7, "unit": "gal"}
